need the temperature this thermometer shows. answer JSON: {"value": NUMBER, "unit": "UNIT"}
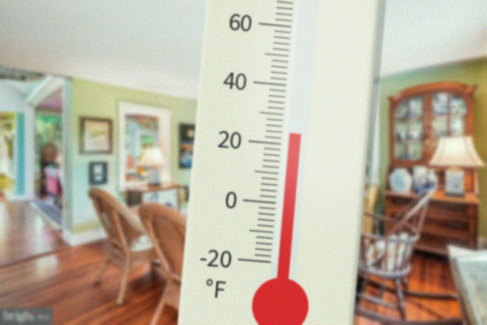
{"value": 24, "unit": "°F"}
